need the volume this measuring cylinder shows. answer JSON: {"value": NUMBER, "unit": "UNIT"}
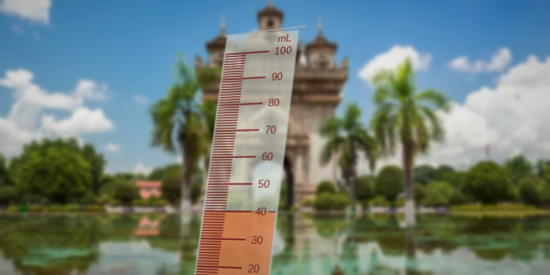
{"value": 40, "unit": "mL"}
